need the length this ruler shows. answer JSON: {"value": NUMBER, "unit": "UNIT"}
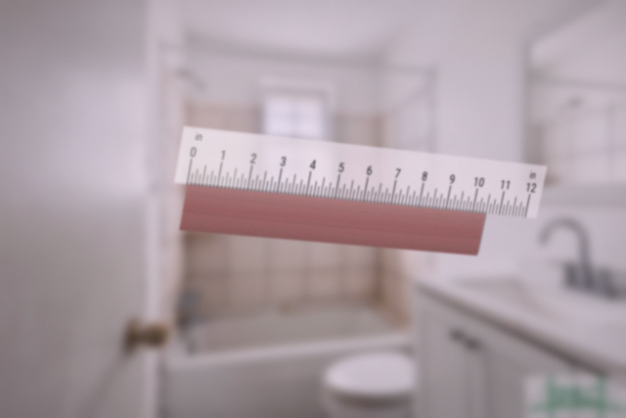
{"value": 10.5, "unit": "in"}
